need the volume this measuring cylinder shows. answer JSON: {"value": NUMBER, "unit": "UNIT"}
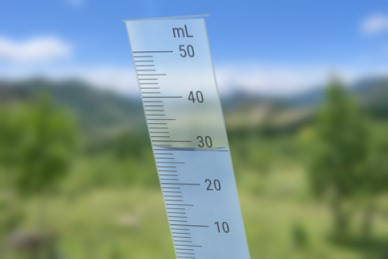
{"value": 28, "unit": "mL"}
